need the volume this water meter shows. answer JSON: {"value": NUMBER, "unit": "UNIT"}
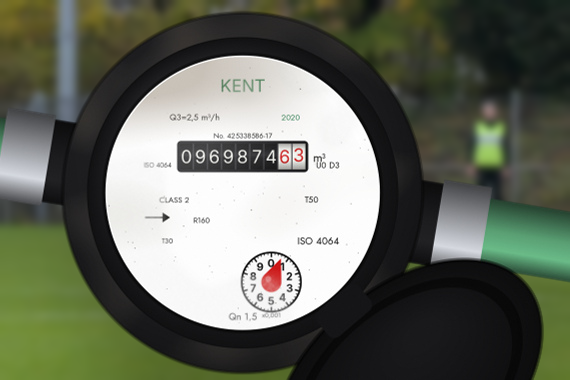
{"value": 969874.630, "unit": "m³"}
